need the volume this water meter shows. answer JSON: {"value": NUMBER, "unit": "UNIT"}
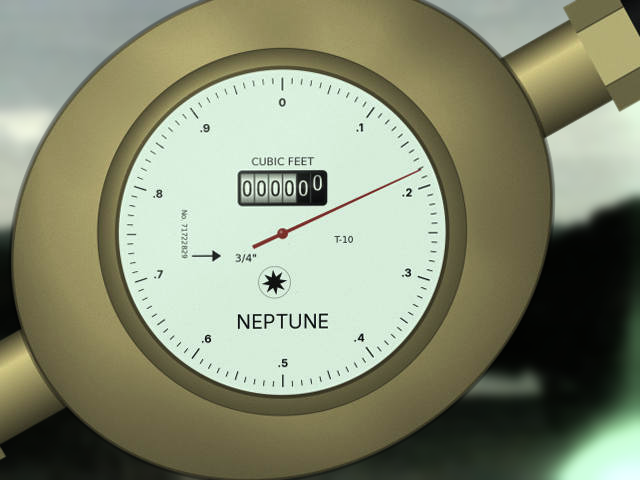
{"value": 0.18, "unit": "ft³"}
